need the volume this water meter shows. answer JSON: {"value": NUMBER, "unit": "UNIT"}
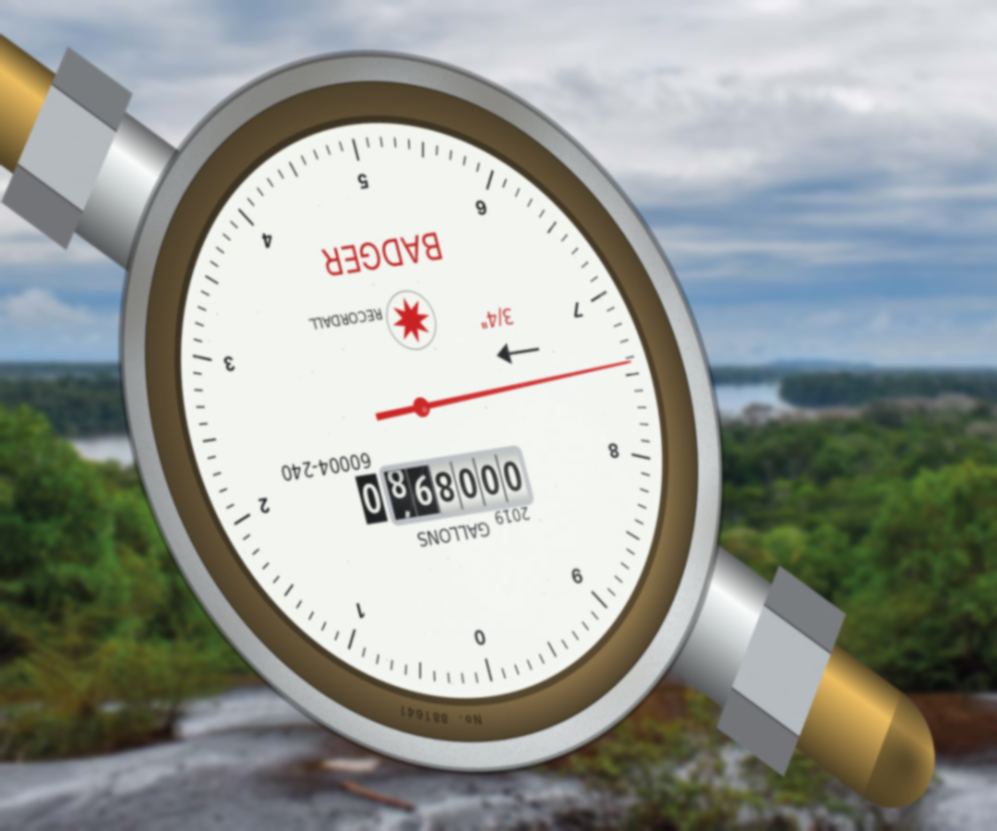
{"value": 8977.4, "unit": "gal"}
